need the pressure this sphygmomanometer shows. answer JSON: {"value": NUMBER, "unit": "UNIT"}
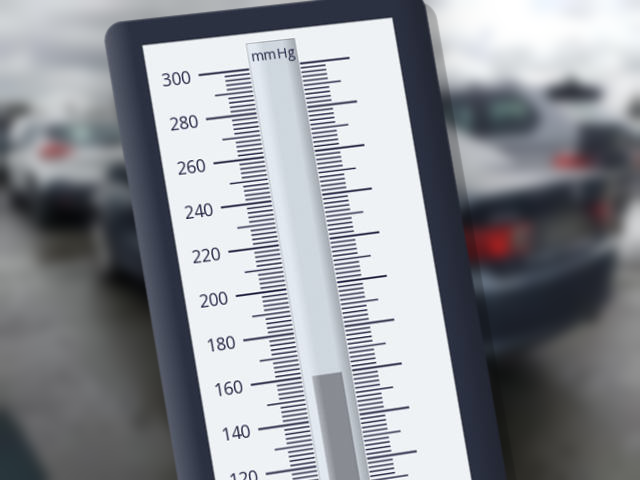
{"value": 160, "unit": "mmHg"}
